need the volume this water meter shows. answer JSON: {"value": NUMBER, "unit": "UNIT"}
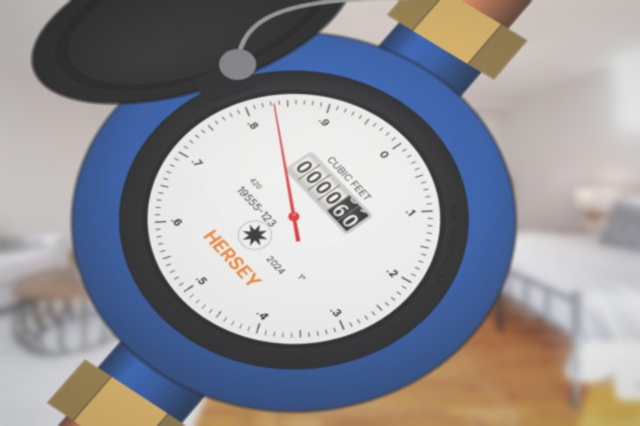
{"value": 59.83, "unit": "ft³"}
